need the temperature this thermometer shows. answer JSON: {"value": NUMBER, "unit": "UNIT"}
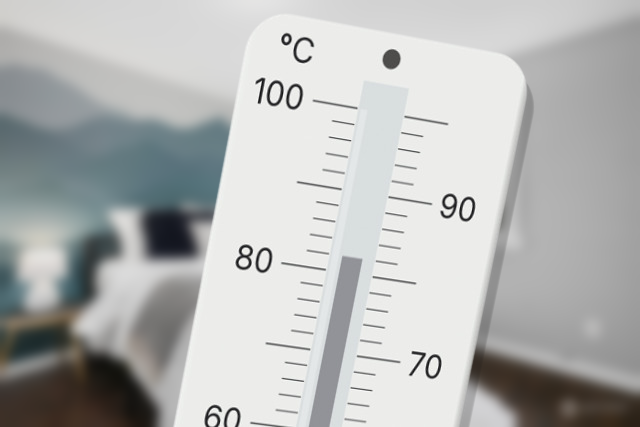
{"value": 82, "unit": "°C"}
